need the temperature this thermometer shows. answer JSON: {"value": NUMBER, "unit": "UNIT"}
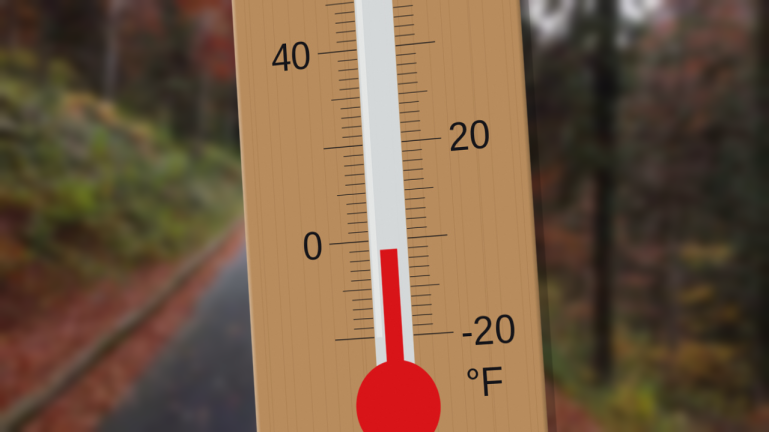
{"value": -2, "unit": "°F"}
